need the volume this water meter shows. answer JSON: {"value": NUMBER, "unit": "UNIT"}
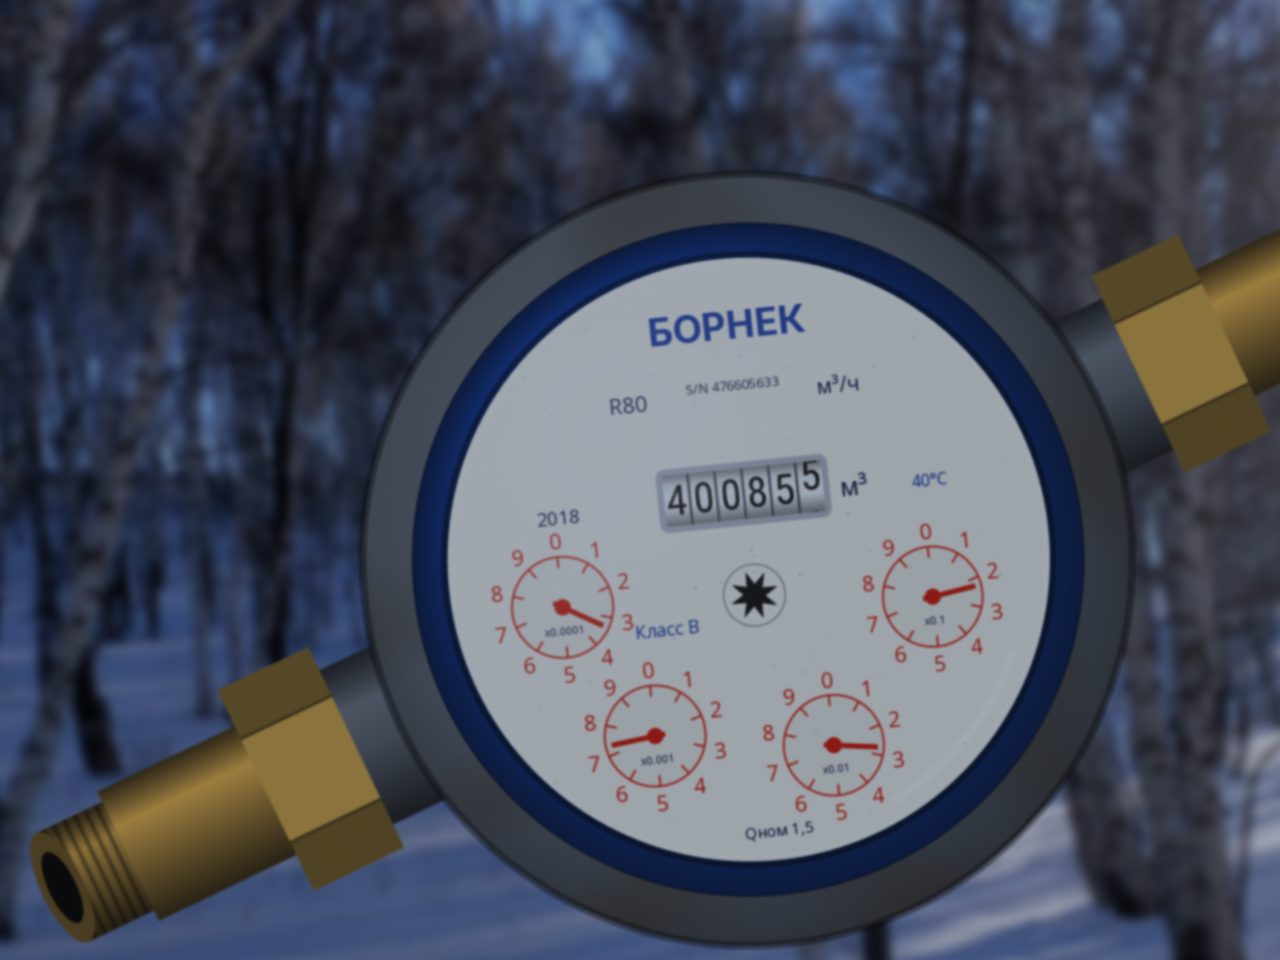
{"value": 400855.2273, "unit": "m³"}
